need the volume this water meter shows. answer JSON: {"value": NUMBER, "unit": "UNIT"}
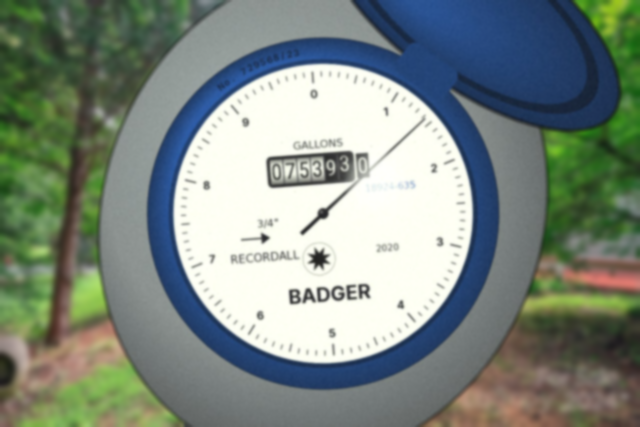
{"value": 753931.4, "unit": "gal"}
